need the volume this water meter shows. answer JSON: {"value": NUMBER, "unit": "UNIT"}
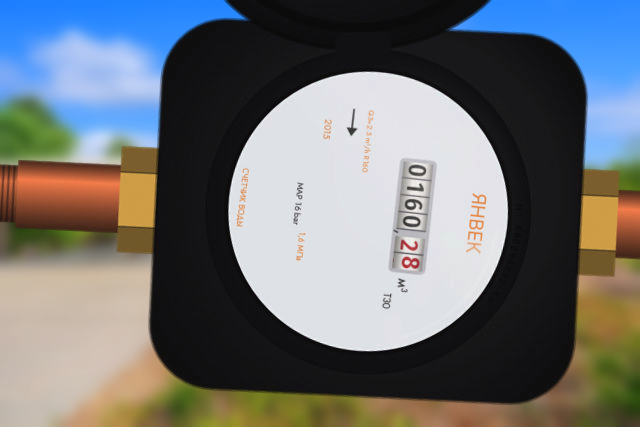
{"value": 160.28, "unit": "m³"}
